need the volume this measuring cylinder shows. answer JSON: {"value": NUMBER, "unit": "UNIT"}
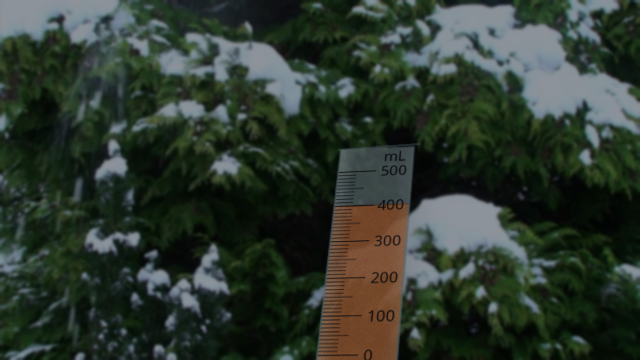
{"value": 400, "unit": "mL"}
